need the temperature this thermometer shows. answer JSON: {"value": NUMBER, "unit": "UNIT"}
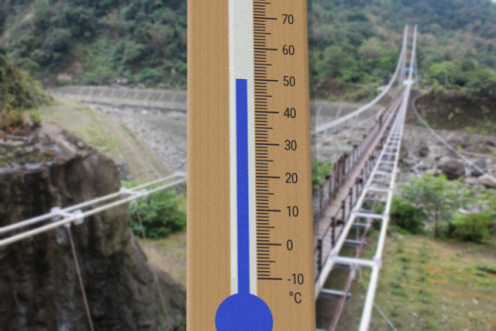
{"value": 50, "unit": "°C"}
